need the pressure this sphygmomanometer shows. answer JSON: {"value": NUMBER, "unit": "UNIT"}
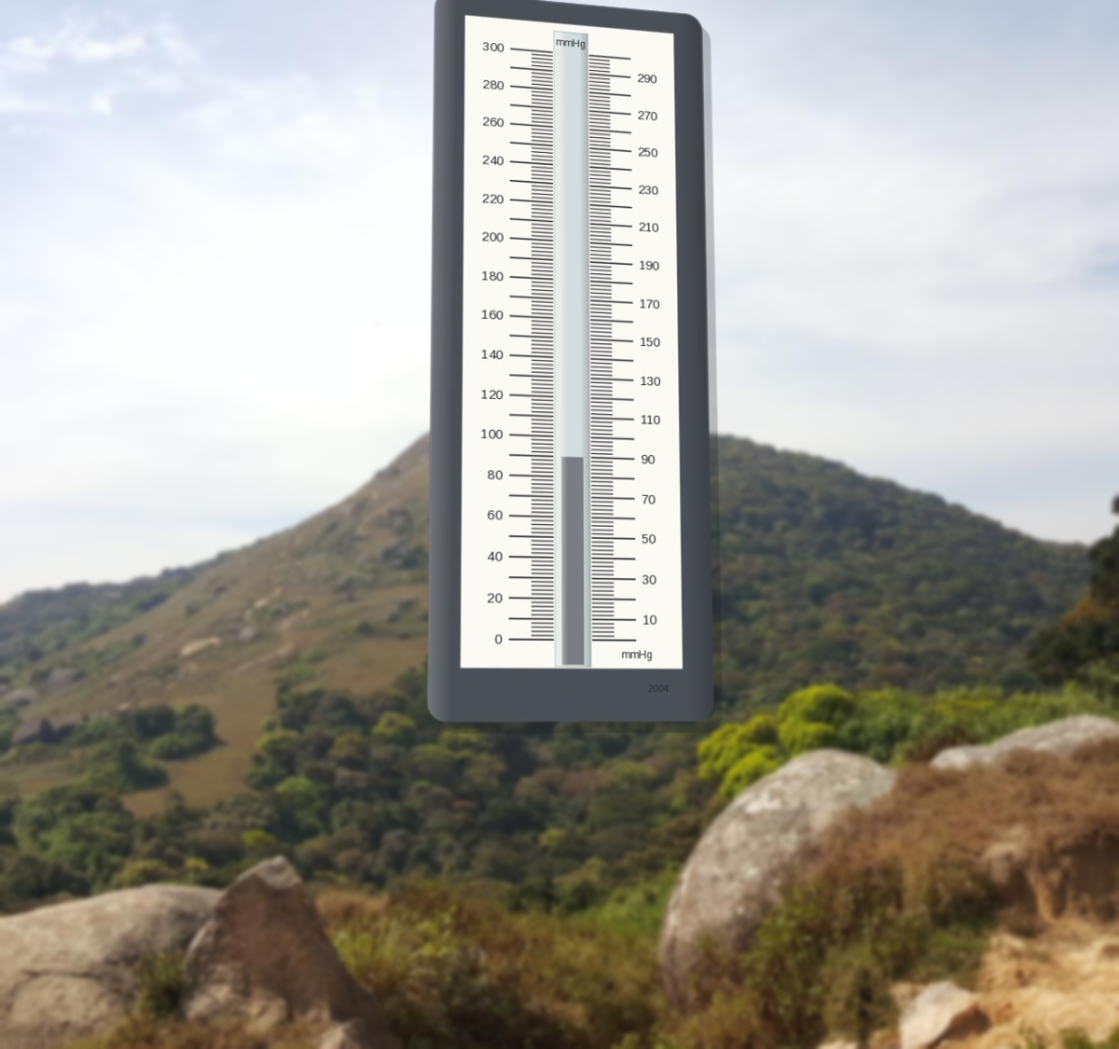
{"value": 90, "unit": "mmHg"}
